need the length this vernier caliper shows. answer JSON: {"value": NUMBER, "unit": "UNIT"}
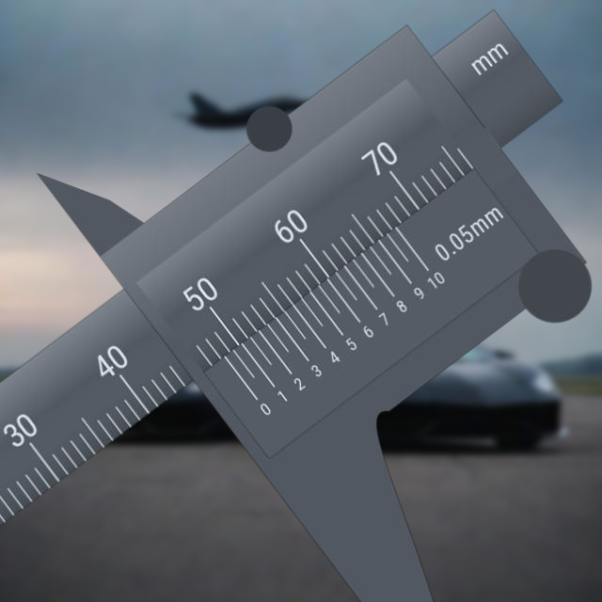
{"value": 48.4, "unit": "mm"}
